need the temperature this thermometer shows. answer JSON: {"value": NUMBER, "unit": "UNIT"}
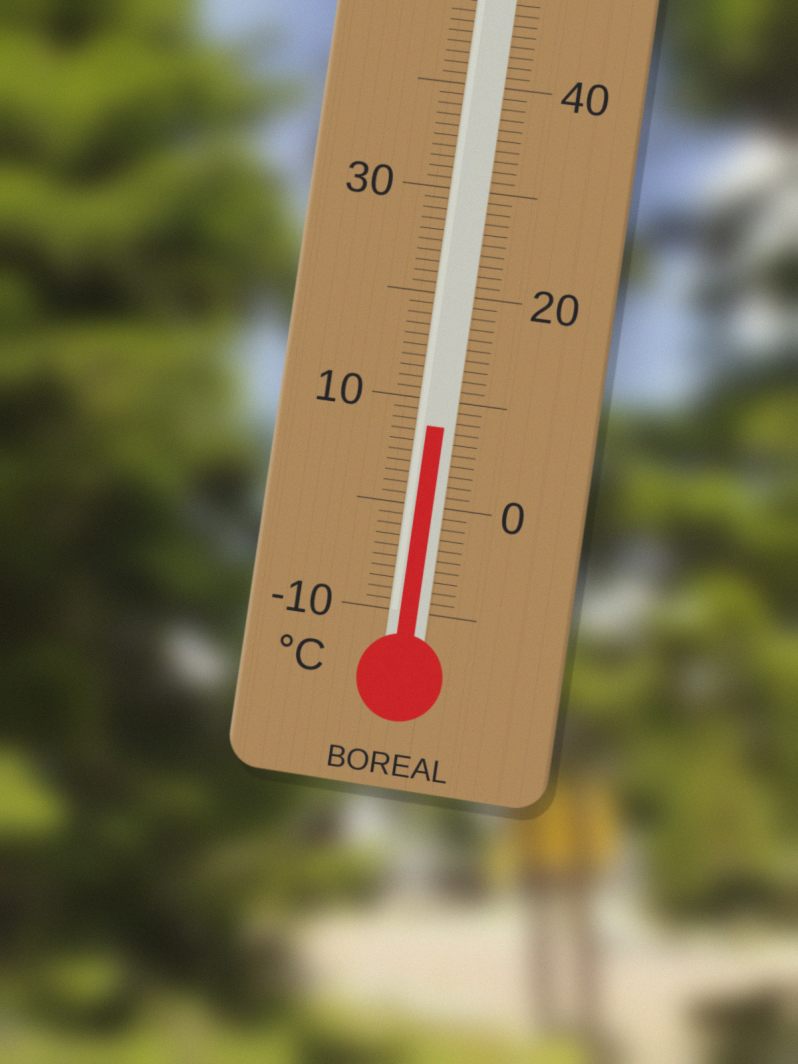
{"value": 7.5, "unit": "°C"}
